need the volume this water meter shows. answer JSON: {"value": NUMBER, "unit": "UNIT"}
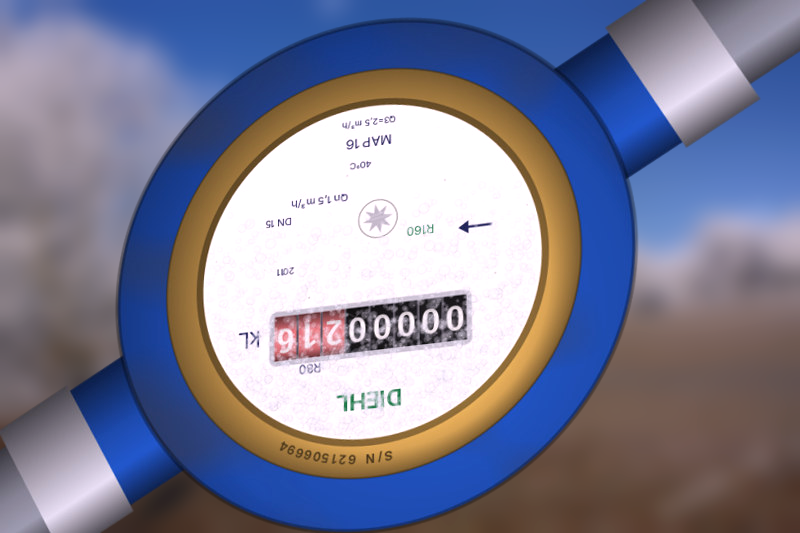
{"value": 0.216, "unit": "kL"}
